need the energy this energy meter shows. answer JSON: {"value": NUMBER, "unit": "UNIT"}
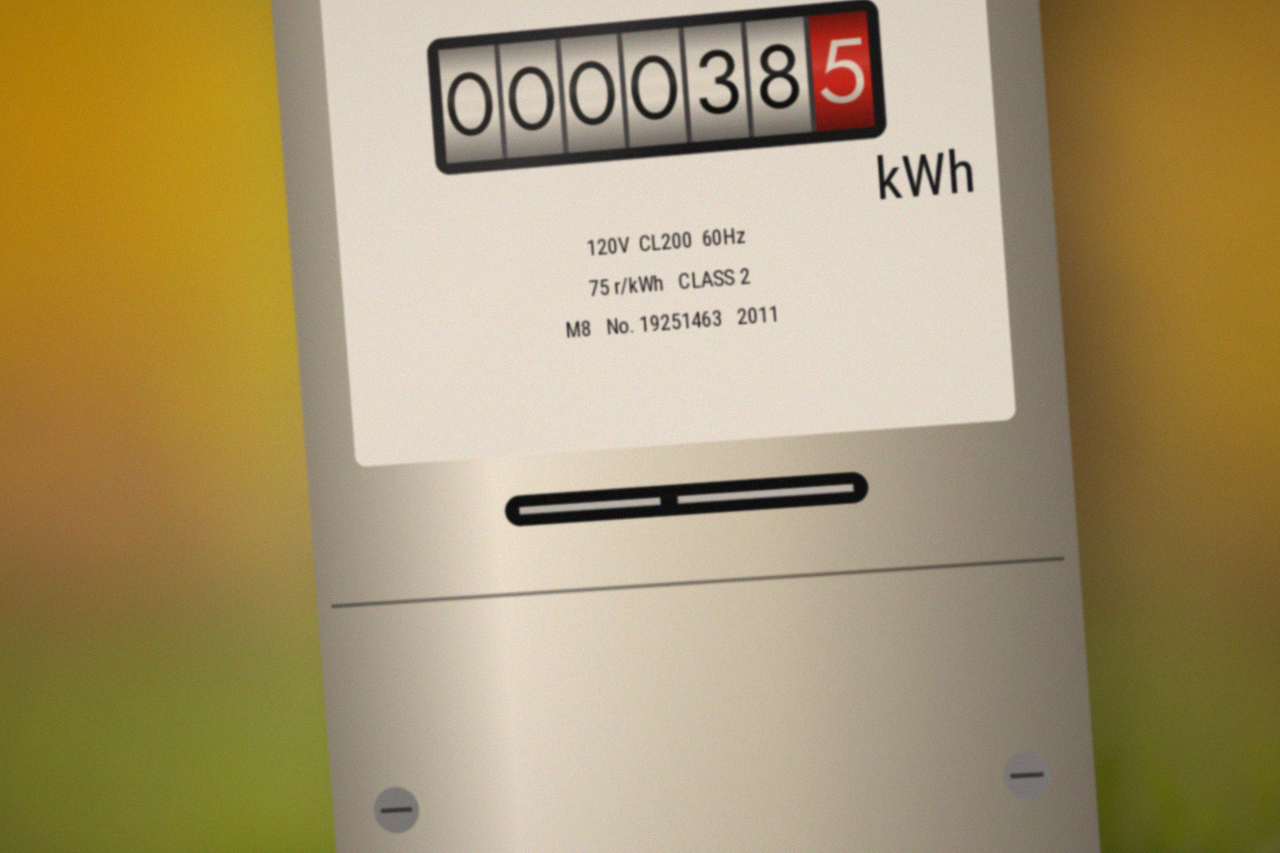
{"value": 38.5, "unit": "kWh"}
